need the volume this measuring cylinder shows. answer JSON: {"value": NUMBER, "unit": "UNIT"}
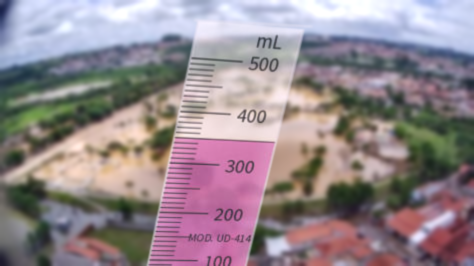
{"value": 350, "unit": "mL"}
